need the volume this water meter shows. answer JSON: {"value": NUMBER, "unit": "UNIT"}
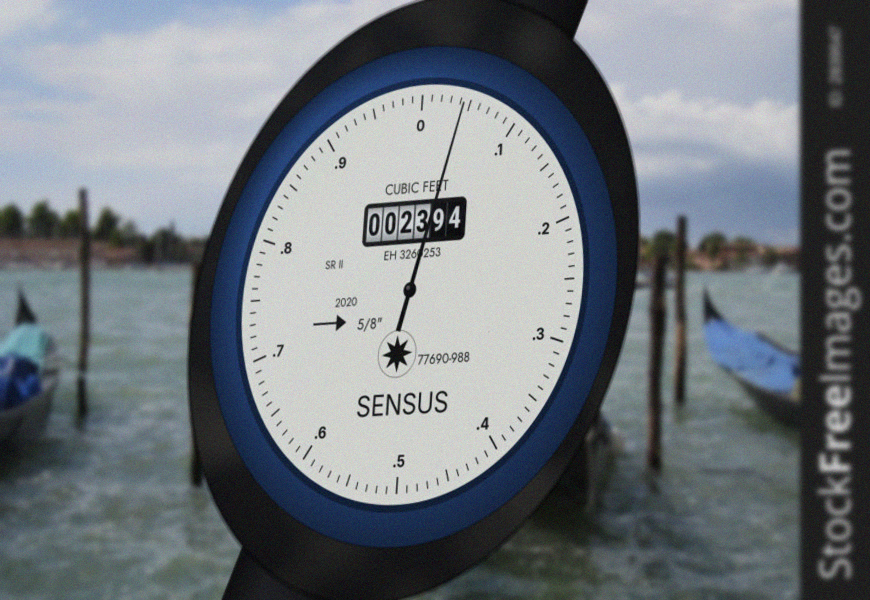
{"value": 2394.04, "unit": "ft³"}
